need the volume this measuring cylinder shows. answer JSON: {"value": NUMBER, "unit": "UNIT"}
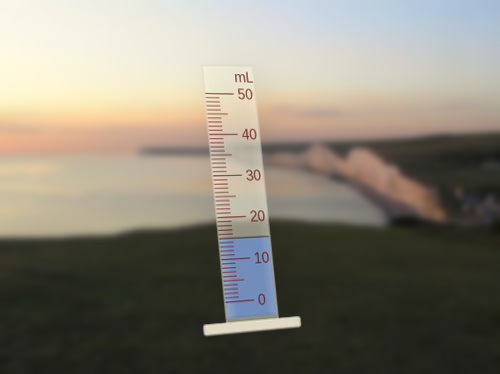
{"value": 15, "unit": "mL"}
